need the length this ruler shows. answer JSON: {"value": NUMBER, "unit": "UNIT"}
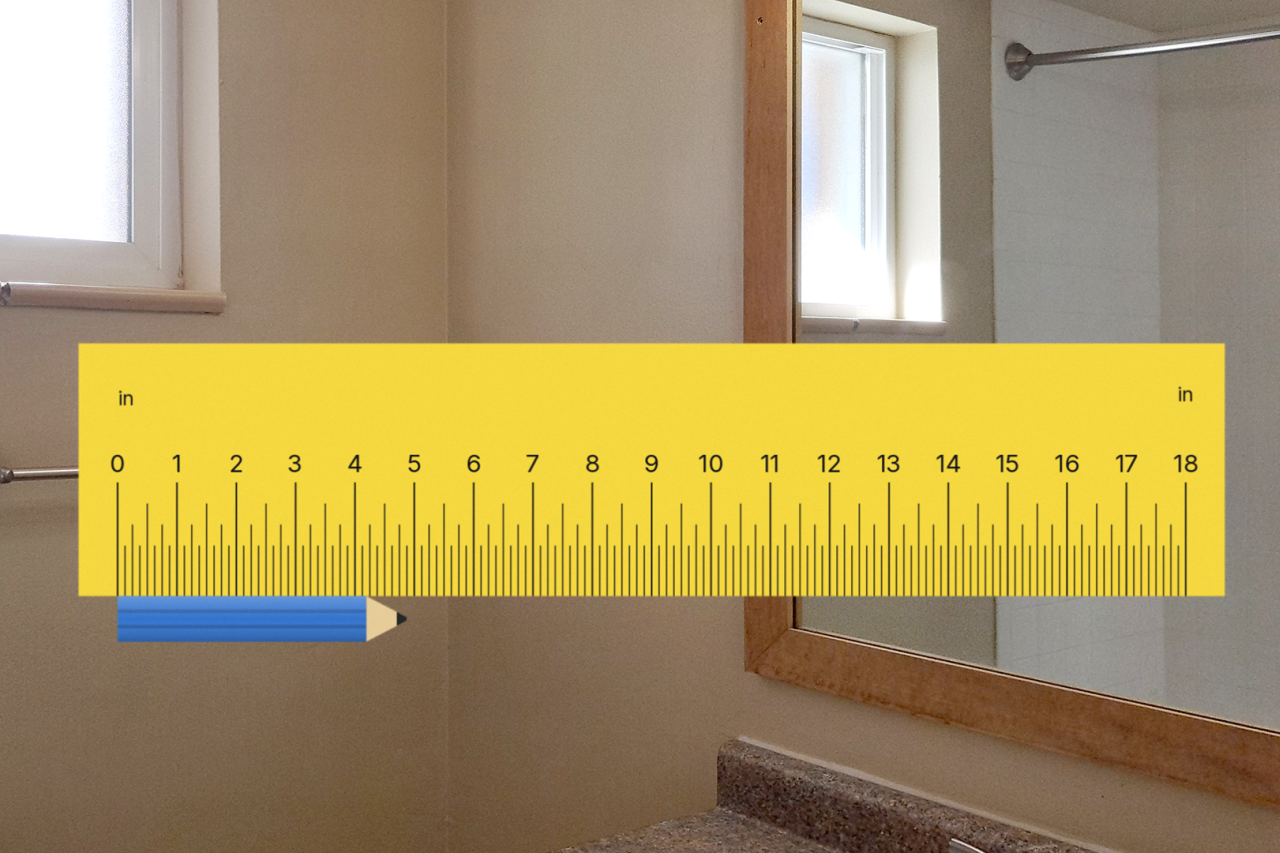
{"value": 4.875, "unit": "in"}
